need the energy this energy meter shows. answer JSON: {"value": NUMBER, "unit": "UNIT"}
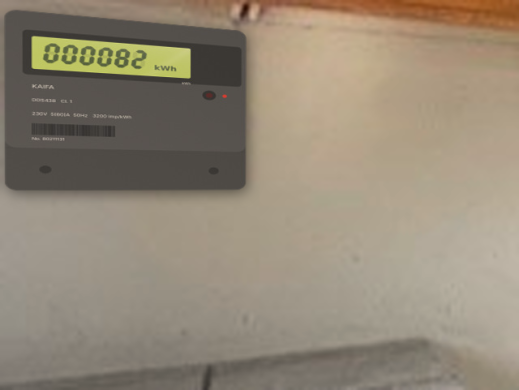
{"value": 82, "unit": "kWh"}
